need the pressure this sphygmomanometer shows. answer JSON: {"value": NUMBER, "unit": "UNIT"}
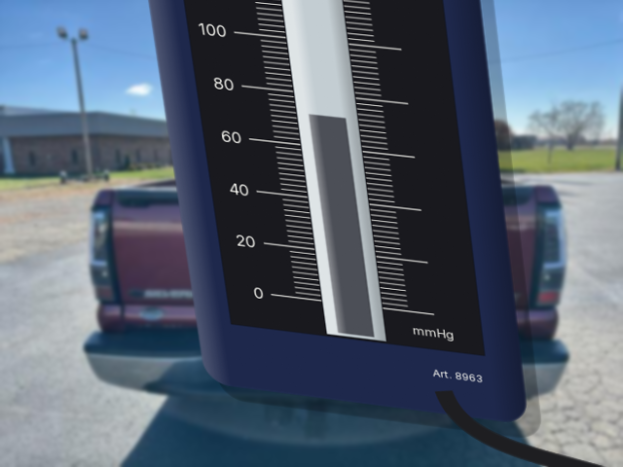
{"value": 72, "unit": "mmHg"}
